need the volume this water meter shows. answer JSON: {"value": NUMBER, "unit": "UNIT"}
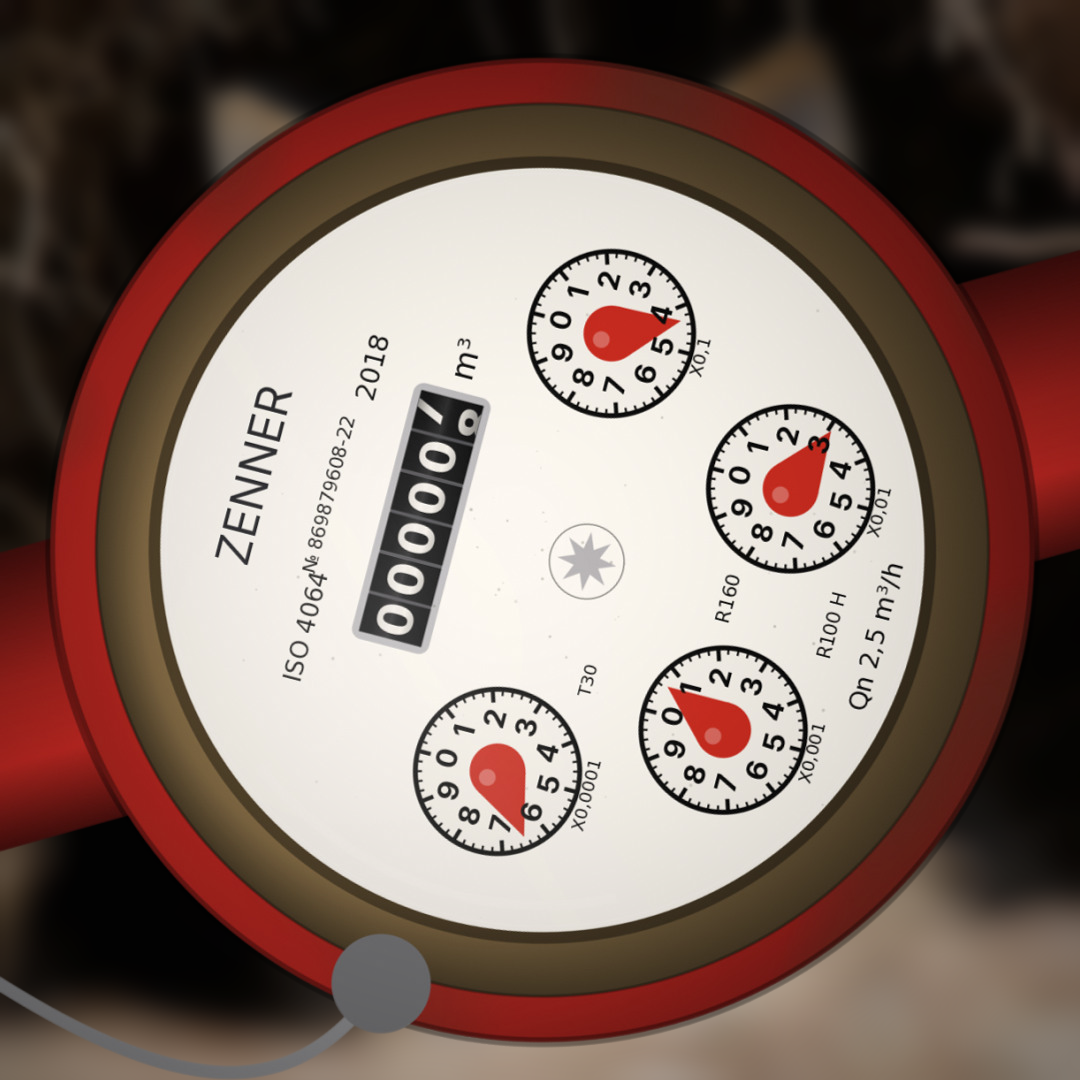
{"value": 7.4306, "unit": "m³"}
